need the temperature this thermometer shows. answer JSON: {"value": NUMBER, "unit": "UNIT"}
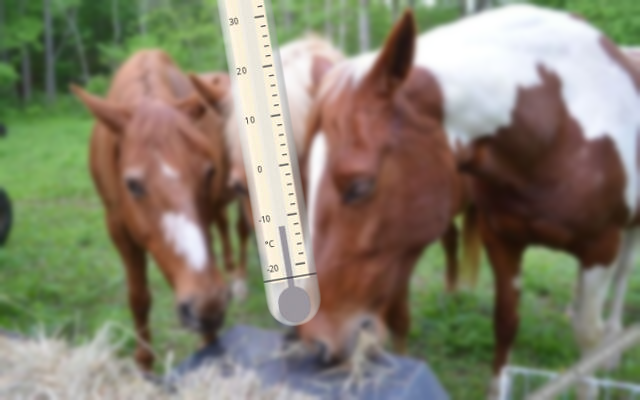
{"value": -12, "unit": "°C"}
